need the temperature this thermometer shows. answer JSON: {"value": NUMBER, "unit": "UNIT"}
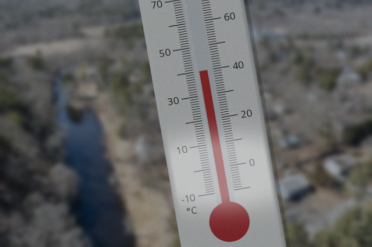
{"value": 40, "unit": "°C"}
